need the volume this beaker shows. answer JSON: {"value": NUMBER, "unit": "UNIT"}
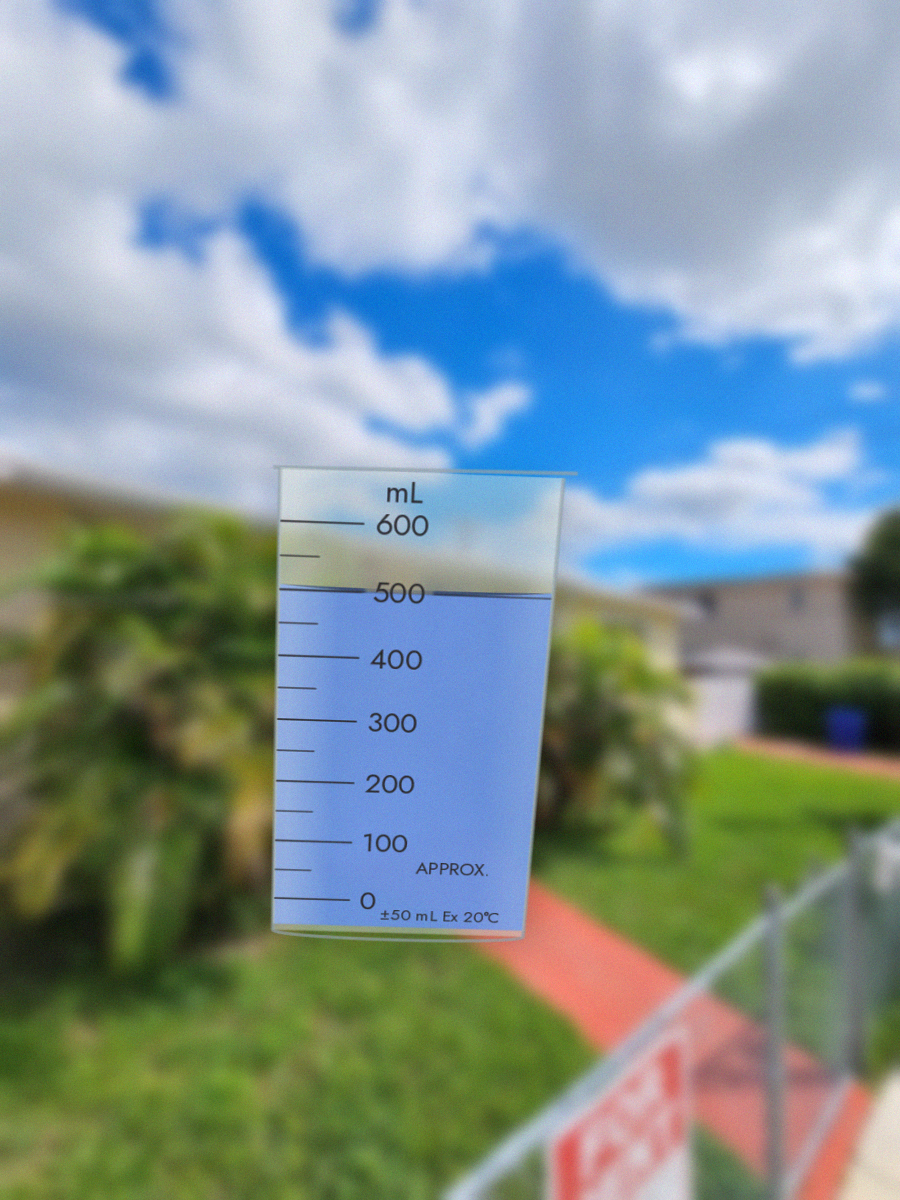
{"value": 500, "unit": "mL"}
